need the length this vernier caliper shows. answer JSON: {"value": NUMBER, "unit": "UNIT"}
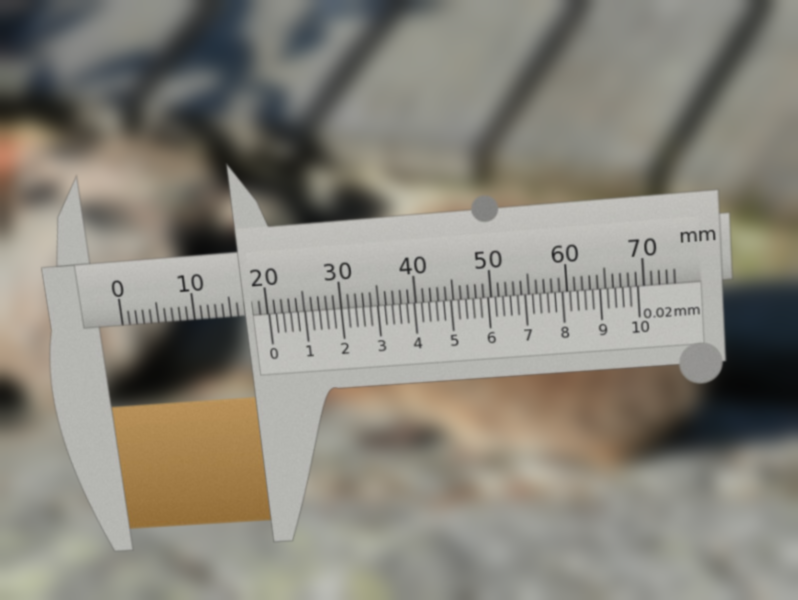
{"value": 20.2, "unit": "mm"}
